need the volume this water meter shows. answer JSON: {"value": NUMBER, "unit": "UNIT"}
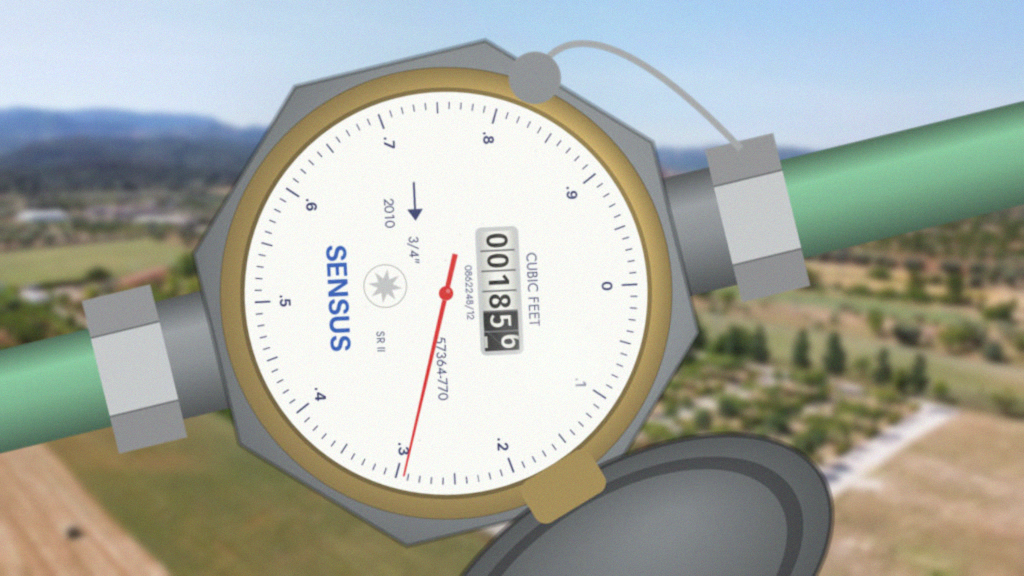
{"value": 1856.29, "unit": "ft³"}
